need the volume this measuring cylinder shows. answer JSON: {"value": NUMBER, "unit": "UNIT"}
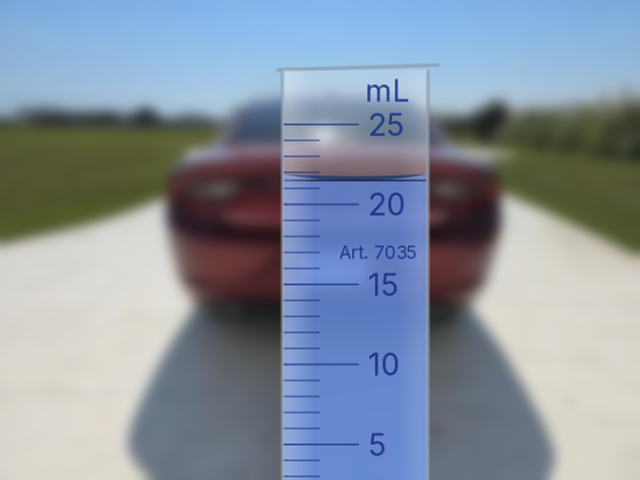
{"value": 21.5, "unit": "mL"}
